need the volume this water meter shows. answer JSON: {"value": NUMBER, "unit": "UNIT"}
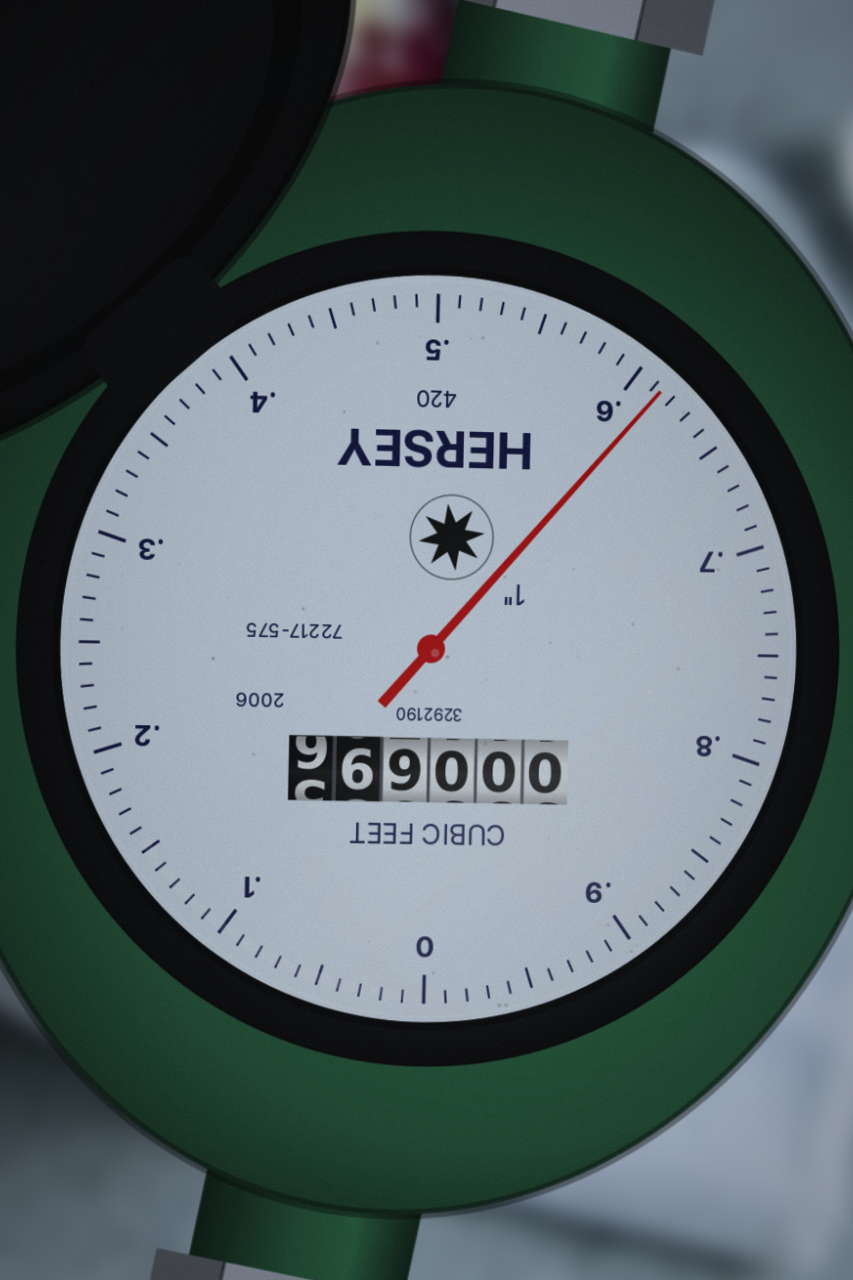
{"value": 695.61, "unit": "ft³"}
